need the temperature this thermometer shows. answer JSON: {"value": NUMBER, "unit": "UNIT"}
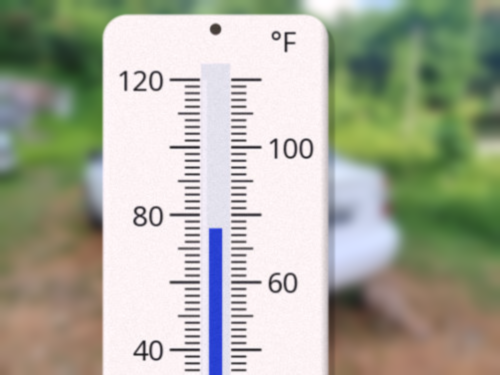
{"value": 76, "unit": "°F"}
